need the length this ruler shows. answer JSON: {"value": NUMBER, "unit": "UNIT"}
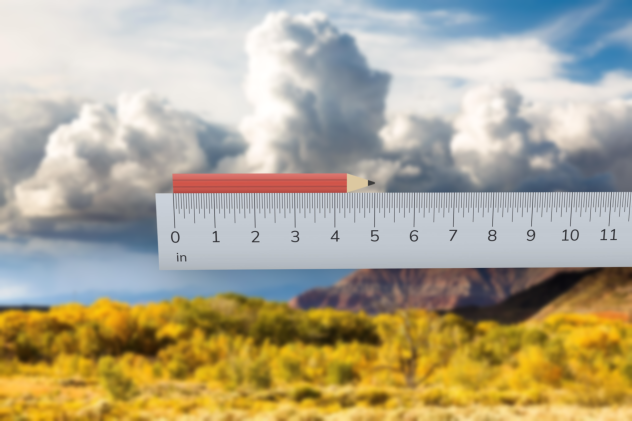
{"value": 5, "unit": "in"}
